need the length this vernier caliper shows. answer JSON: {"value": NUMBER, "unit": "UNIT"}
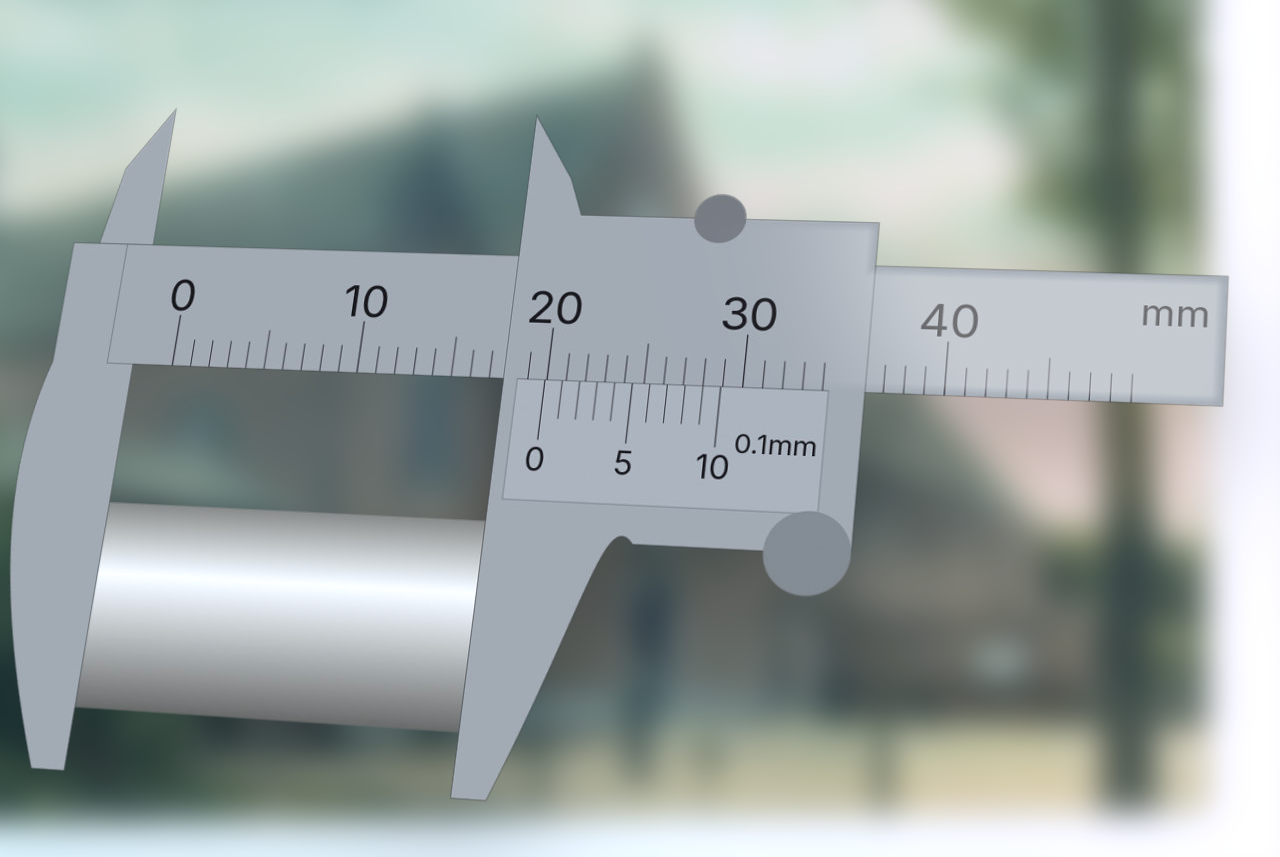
{"value": 19.9, "unit": "mm"}
